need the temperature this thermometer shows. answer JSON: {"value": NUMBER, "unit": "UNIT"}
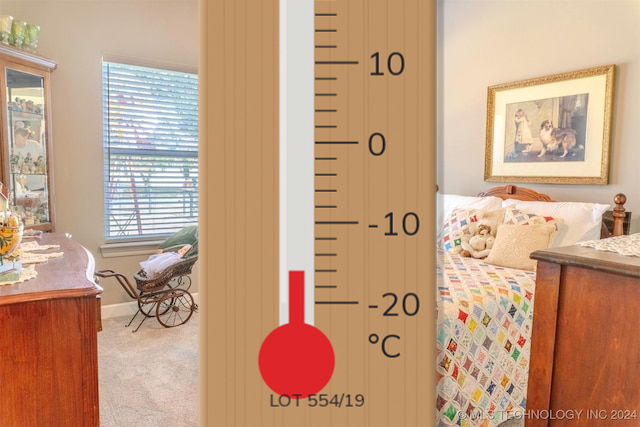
{"value": -16, "unit": "°C"}
